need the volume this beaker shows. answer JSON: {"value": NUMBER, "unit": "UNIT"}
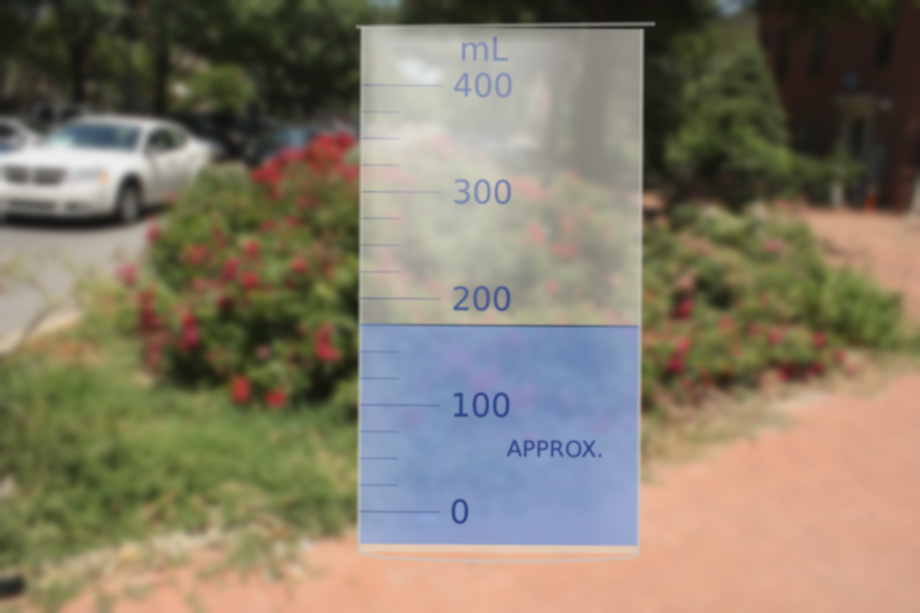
{"value": 175, "unit": "mL"}
